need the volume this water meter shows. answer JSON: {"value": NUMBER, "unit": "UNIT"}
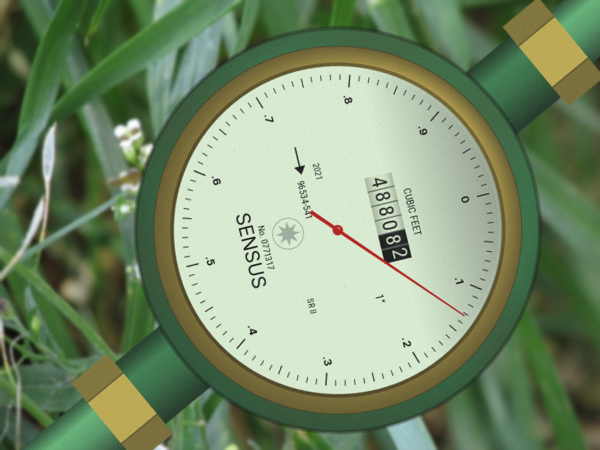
{"value": 488082.13, "unit": "ft³"}
